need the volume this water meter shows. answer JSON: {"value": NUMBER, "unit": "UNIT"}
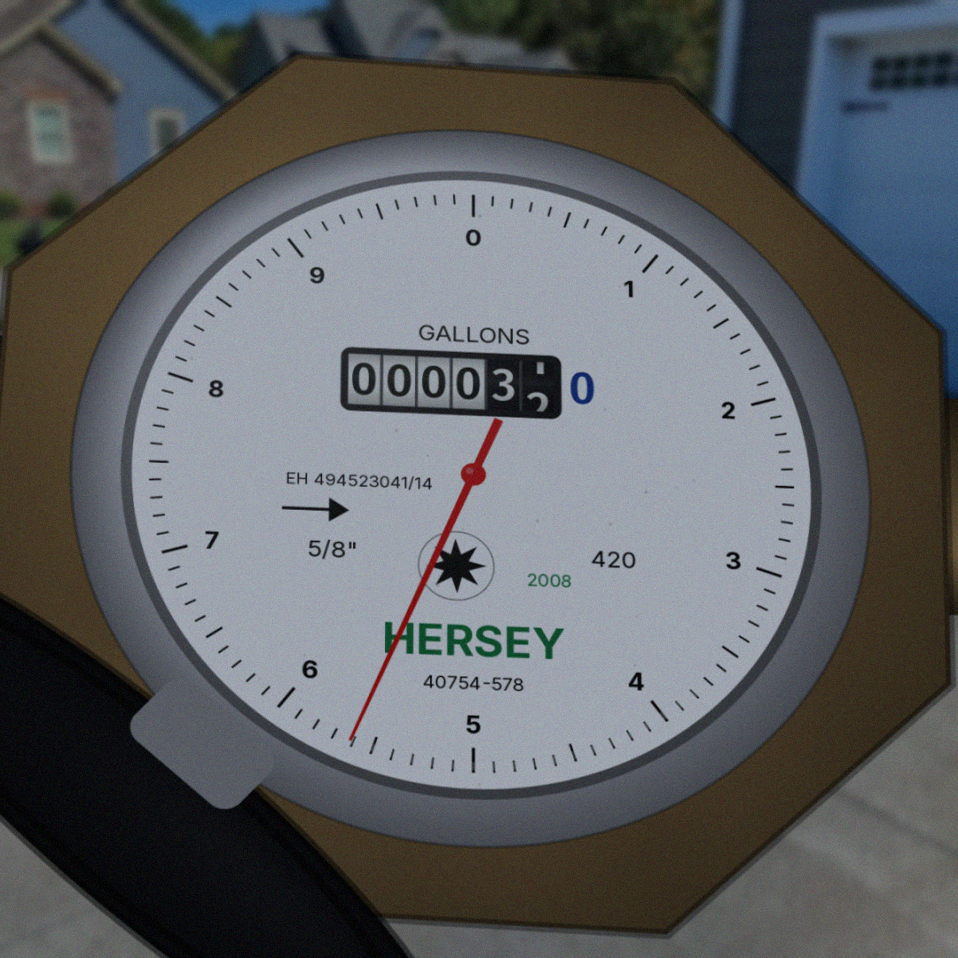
{"value": 315.6, "unit": "gal"}
